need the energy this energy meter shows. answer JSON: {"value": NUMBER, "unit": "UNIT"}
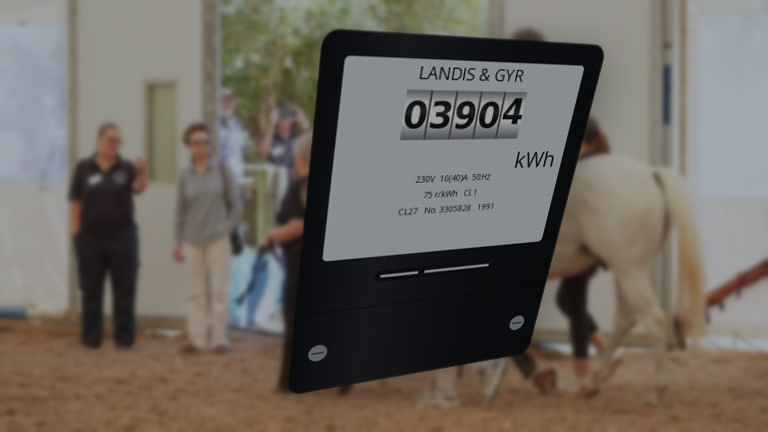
{"value": 3904, "unit": "kWh"}
